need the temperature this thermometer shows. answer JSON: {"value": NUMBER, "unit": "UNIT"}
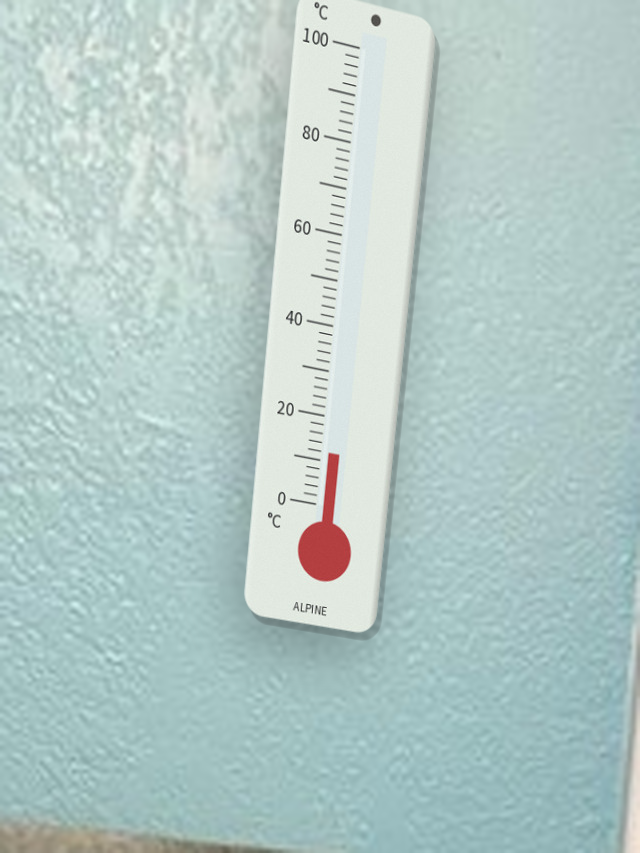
{"value": 12, "unit": "°C"}
